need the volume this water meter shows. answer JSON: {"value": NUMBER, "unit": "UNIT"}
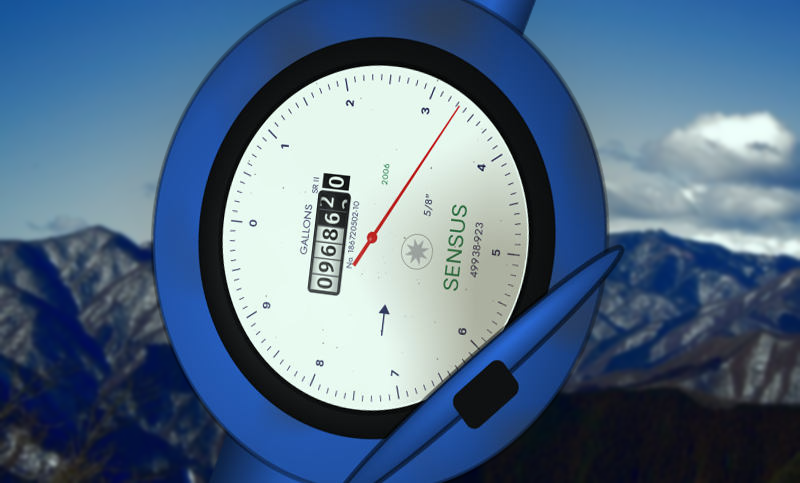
{"value": 968623.3, "unit": "gal"}
